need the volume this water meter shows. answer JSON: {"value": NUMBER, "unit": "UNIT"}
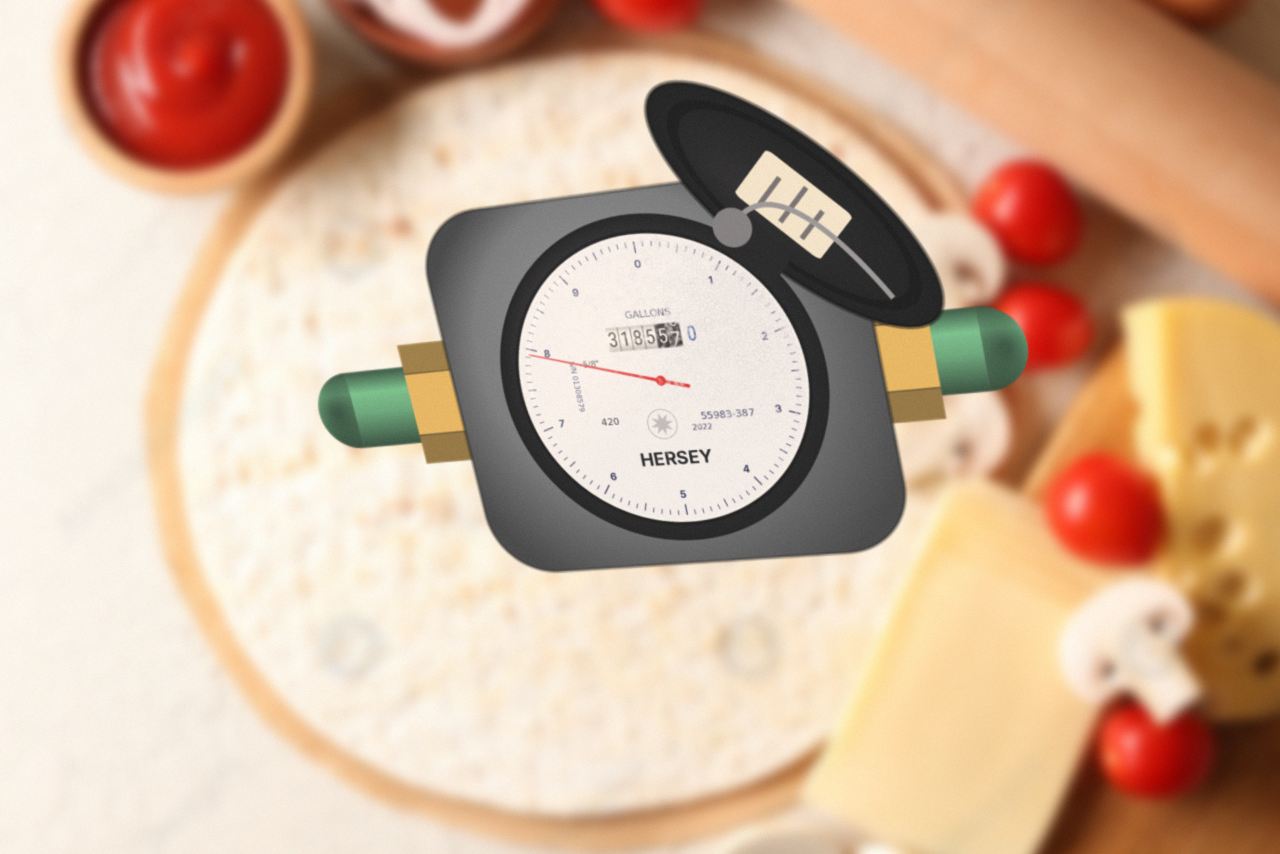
{"value": 3185567.9, "unit": "gal"}
